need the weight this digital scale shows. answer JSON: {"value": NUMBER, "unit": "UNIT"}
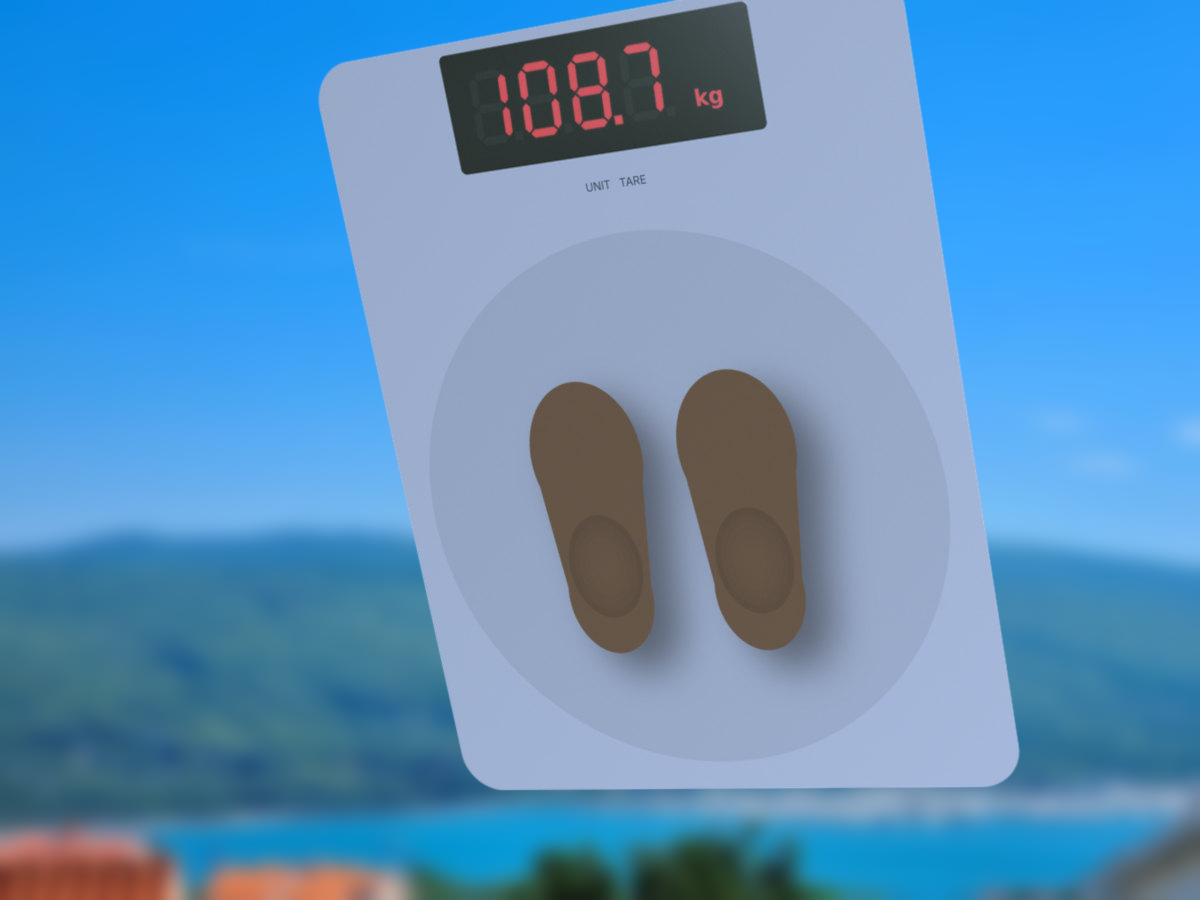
{"value": 108.7, "unit": "kg"}
